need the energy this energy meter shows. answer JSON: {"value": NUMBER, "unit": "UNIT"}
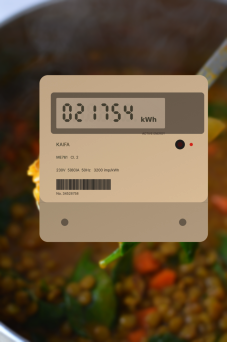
{"value": 21754, "unit": "kWh"}
